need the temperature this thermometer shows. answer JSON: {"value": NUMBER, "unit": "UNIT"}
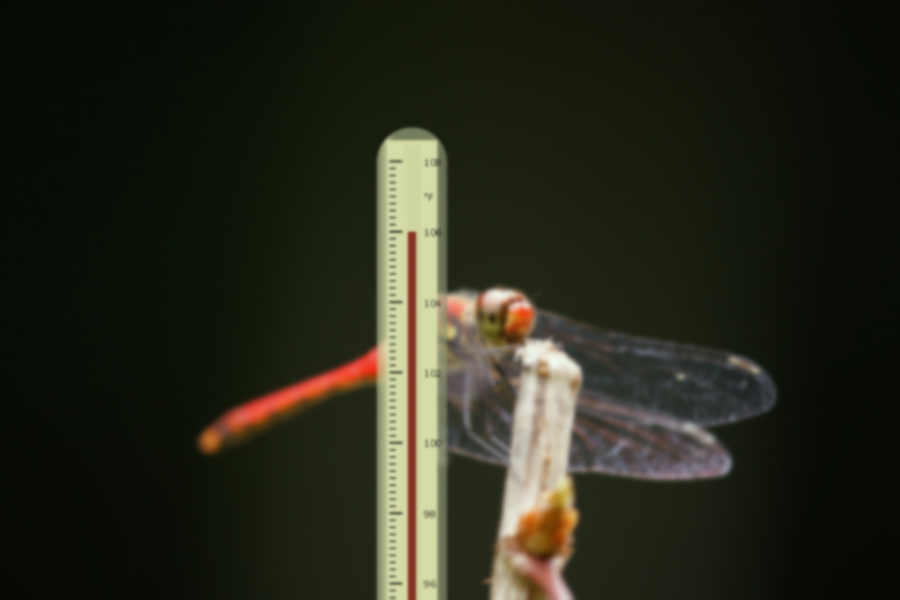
{"value": 106, "unit": "°F"}
